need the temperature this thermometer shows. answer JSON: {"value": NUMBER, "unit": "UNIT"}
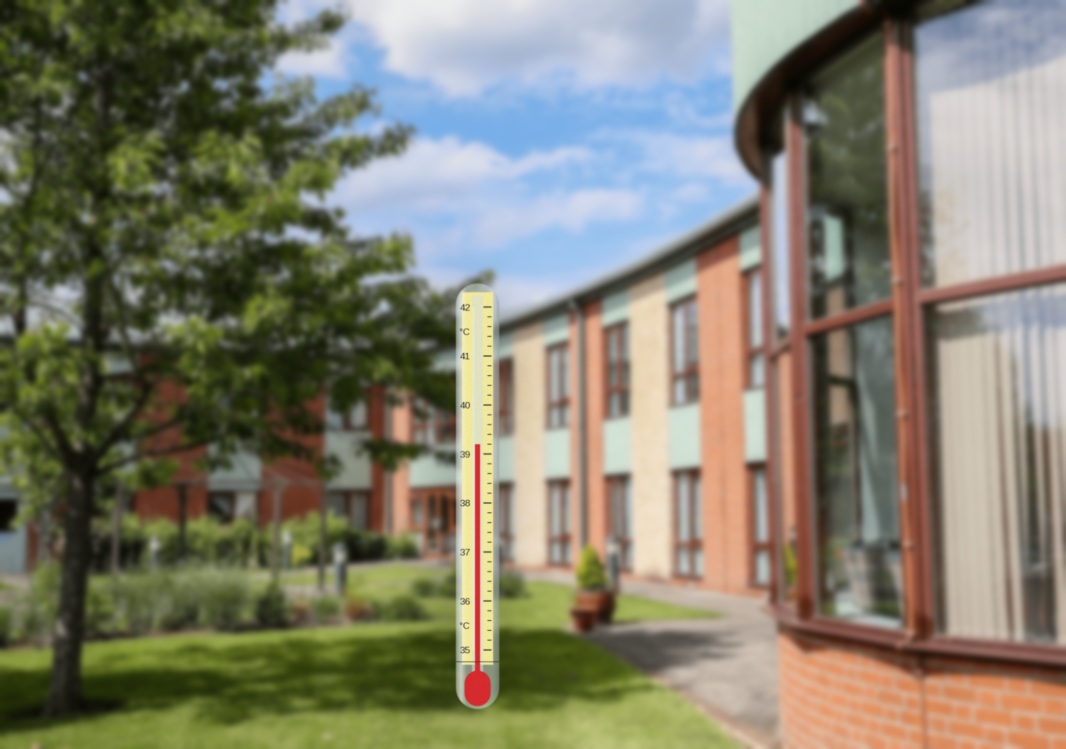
{"value": 39.2, "unit": "°C"}
